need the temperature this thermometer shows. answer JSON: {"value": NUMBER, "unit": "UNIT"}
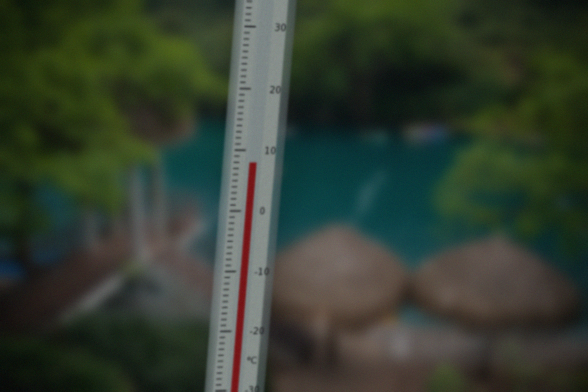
{"value": 8, "unit": "°C"}
